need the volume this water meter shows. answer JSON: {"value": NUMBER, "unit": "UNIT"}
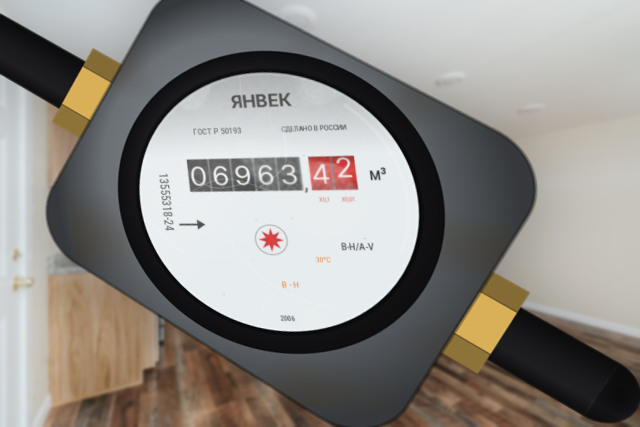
{"value": 6963.42, "unit": "m³"}
